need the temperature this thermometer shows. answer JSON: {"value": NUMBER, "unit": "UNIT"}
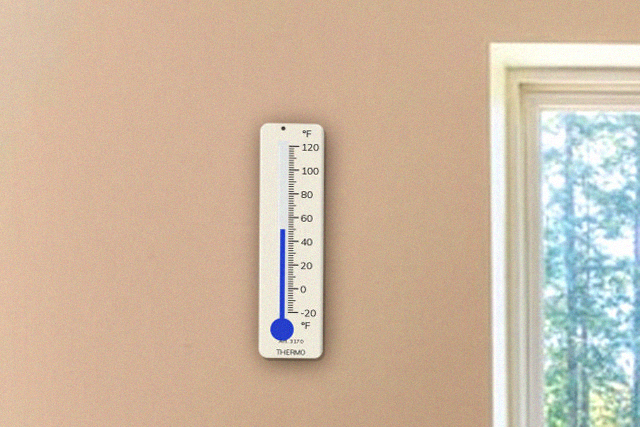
{"value": 50, "unit": "°F"}
